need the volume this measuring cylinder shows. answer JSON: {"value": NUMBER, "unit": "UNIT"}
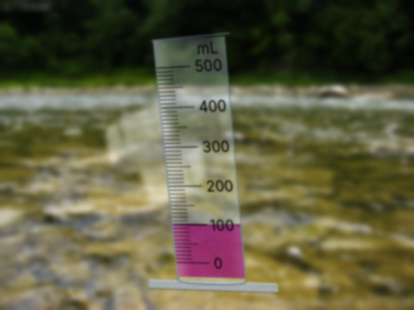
{"value": 100, "unit": "mL"}
